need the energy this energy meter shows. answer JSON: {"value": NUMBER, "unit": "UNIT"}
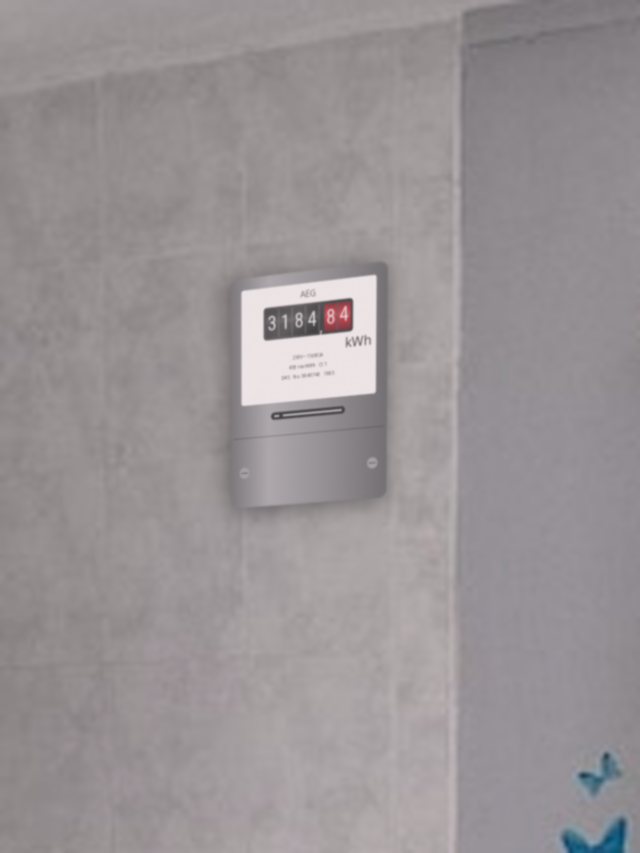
{"value": 3184.84, "unit": "kWh"}
